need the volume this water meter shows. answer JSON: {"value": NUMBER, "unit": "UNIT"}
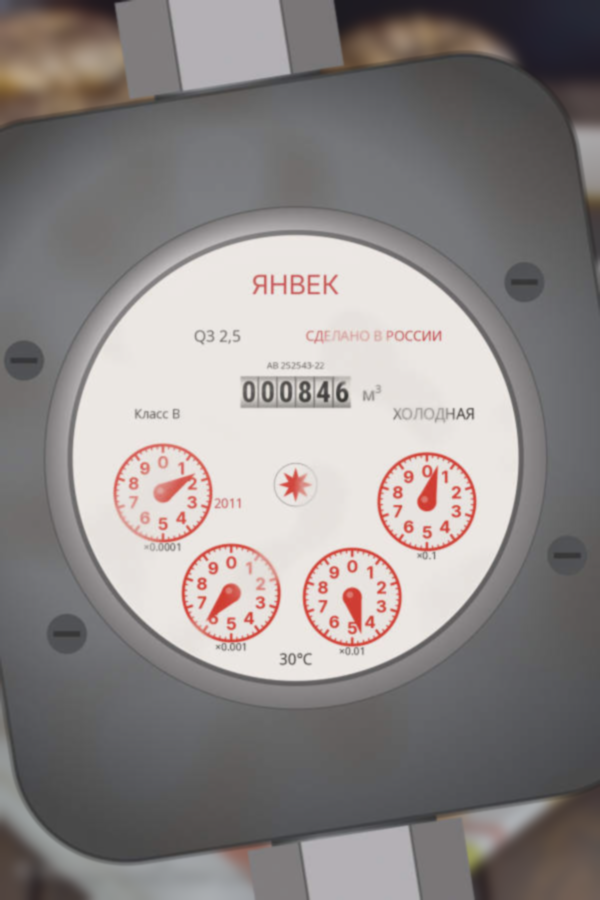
{"value": 846.0461, "unit": "m³"}
